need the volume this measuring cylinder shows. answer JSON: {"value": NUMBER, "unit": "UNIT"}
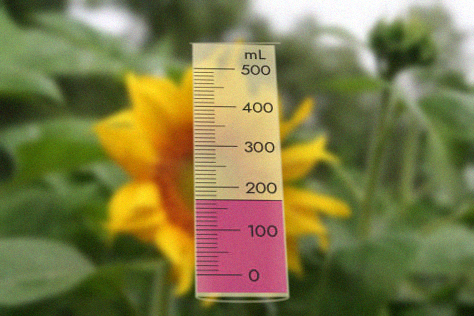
{"value": 170, "unit": "mL"}
